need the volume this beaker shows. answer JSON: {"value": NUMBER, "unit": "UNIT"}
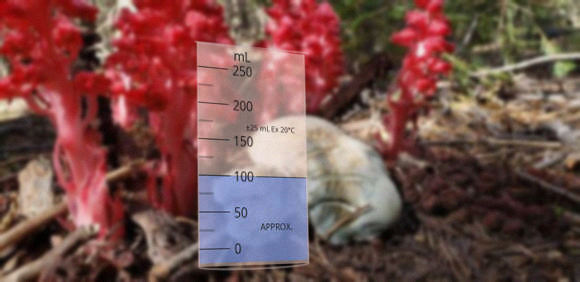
{"value": 100, "unit": "mL"}
